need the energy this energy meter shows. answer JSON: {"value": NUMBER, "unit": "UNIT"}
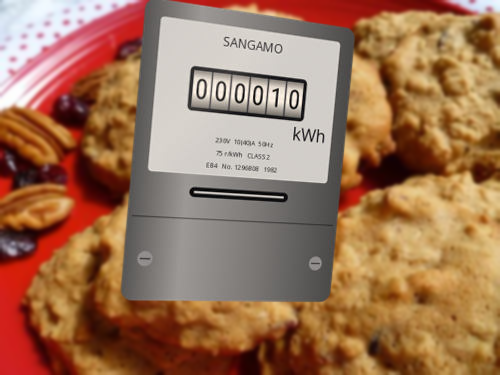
{"value": 10, "unit": "kWh"}
